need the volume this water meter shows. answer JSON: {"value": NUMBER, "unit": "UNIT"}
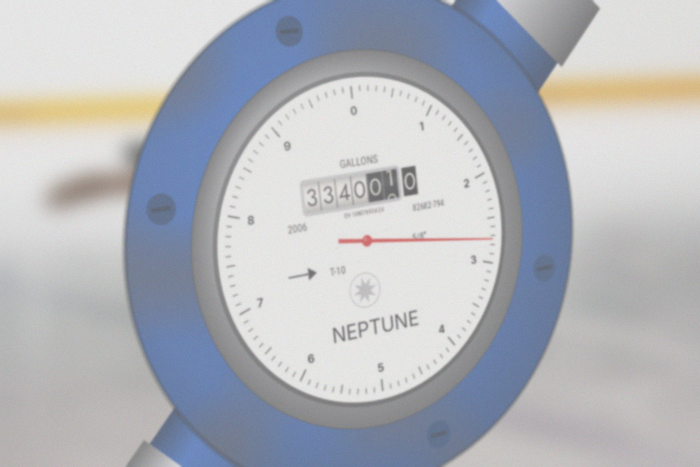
{"value": 3340012.7, "unit": "gal"}
